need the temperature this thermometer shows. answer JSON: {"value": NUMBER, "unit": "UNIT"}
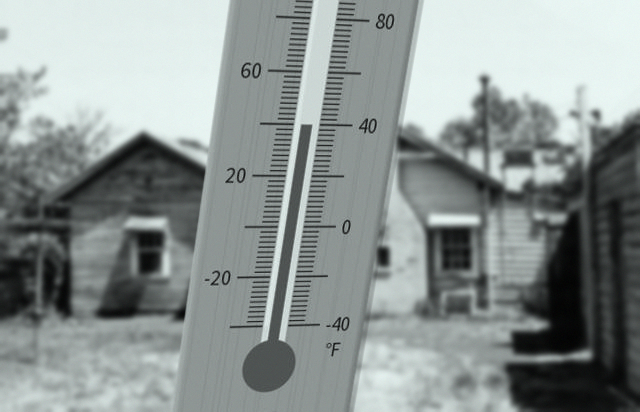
{"value": 40, "unit": "°F"}
